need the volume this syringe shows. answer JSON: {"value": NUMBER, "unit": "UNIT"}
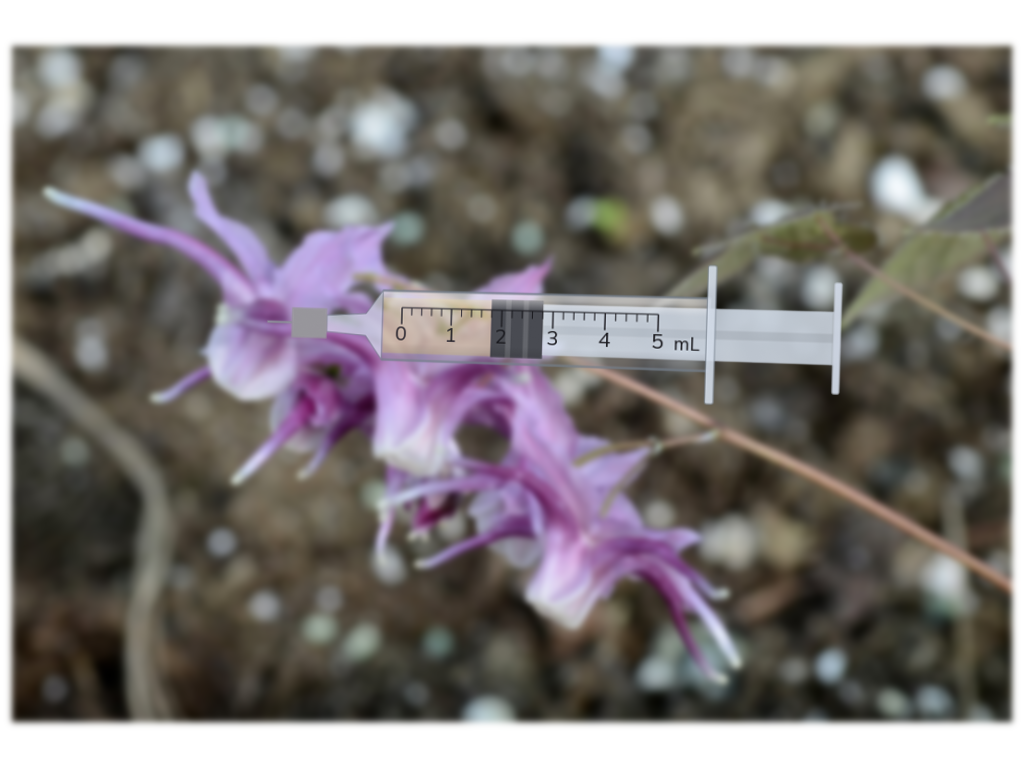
{"value": 1.8, "unit": "mL"}
